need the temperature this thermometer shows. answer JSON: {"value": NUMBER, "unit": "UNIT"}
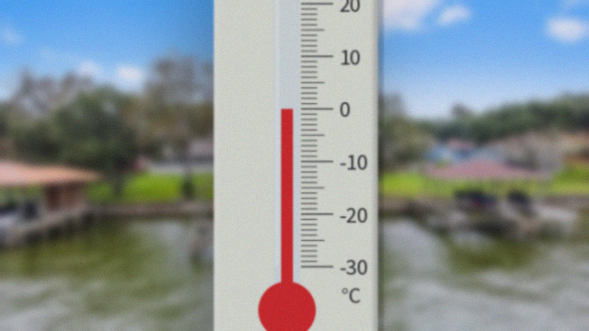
{"value": 0, "unit": "°C"}
